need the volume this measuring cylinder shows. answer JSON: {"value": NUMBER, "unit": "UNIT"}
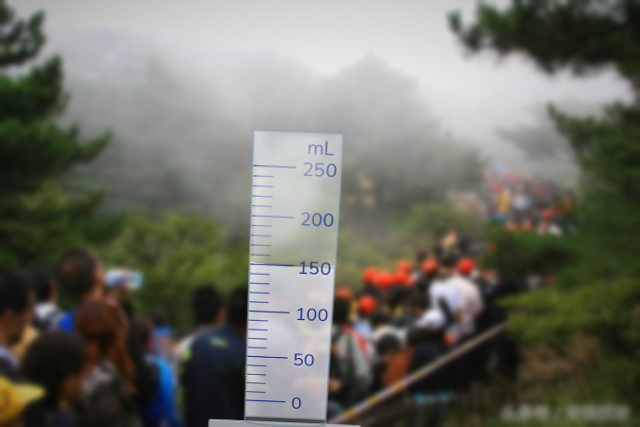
{"value": 150, "unit": "mL"}
